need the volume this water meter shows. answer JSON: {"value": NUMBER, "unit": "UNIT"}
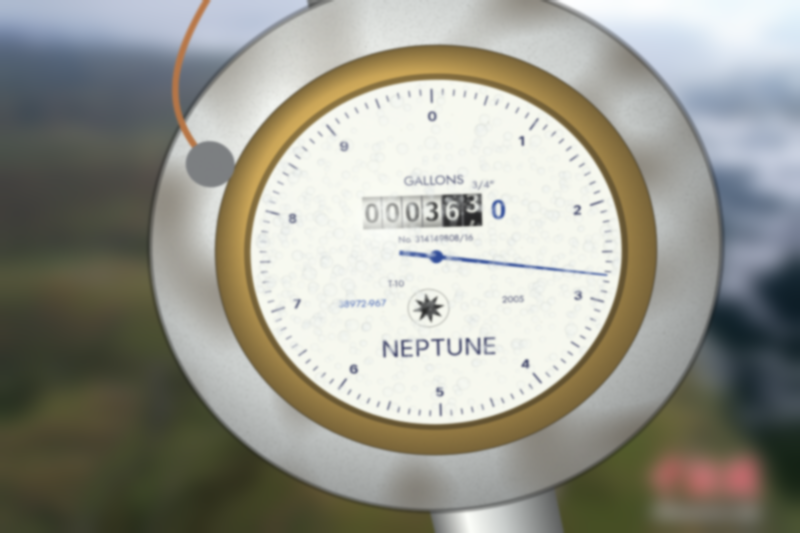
{"value": 3632.7, "unit": "gal"}
